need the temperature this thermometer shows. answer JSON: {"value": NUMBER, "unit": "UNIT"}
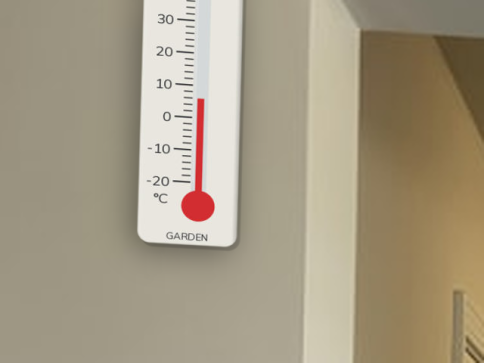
{"value": 6, "unit": "°C"}
